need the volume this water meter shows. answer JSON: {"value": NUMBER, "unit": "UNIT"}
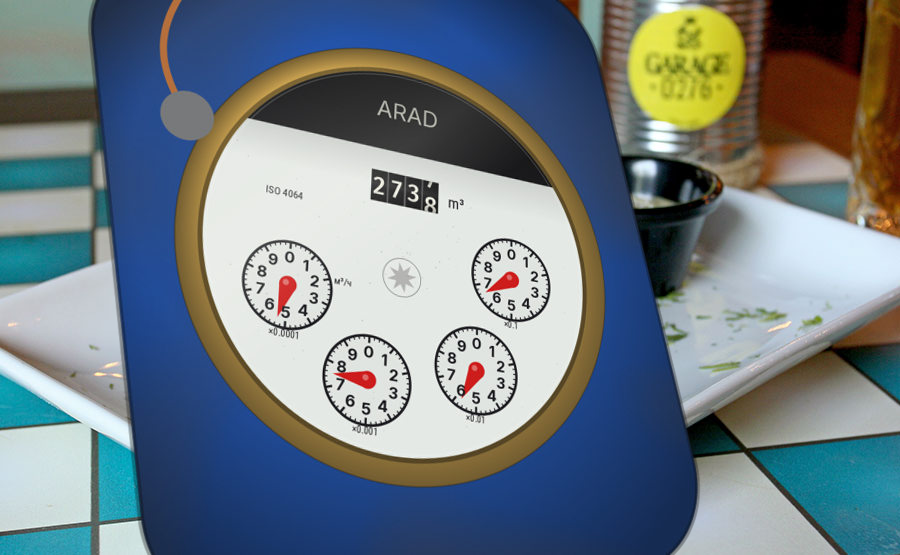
{"value": 2737.6575, "unit": "m³"}
